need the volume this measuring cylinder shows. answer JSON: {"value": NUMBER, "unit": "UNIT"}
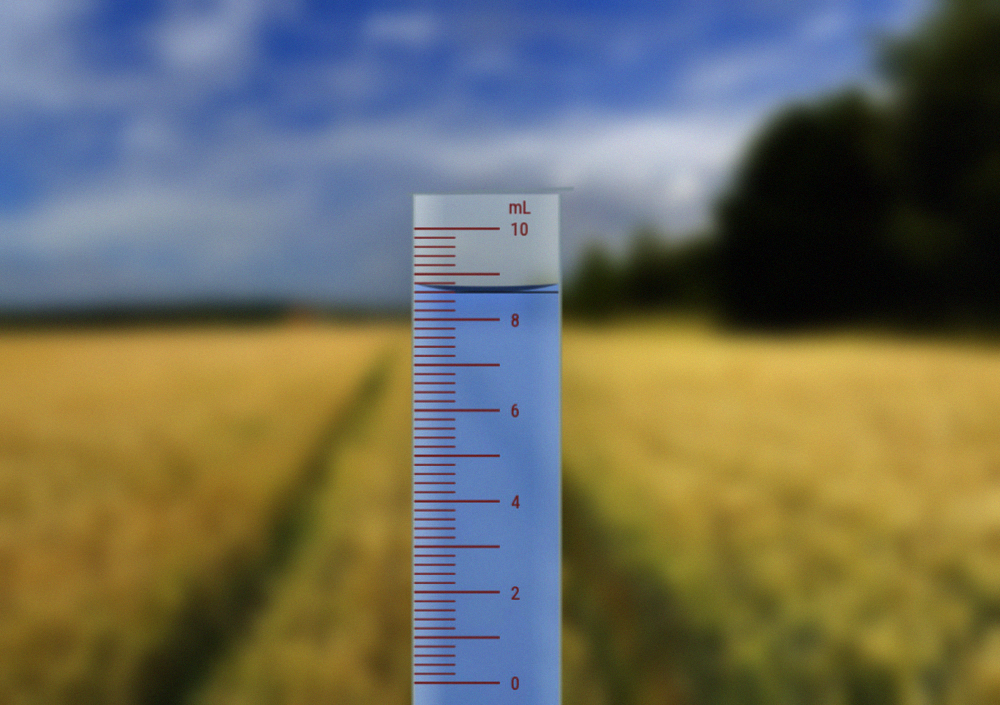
{"value": 8.6, "unit": "mL"}
